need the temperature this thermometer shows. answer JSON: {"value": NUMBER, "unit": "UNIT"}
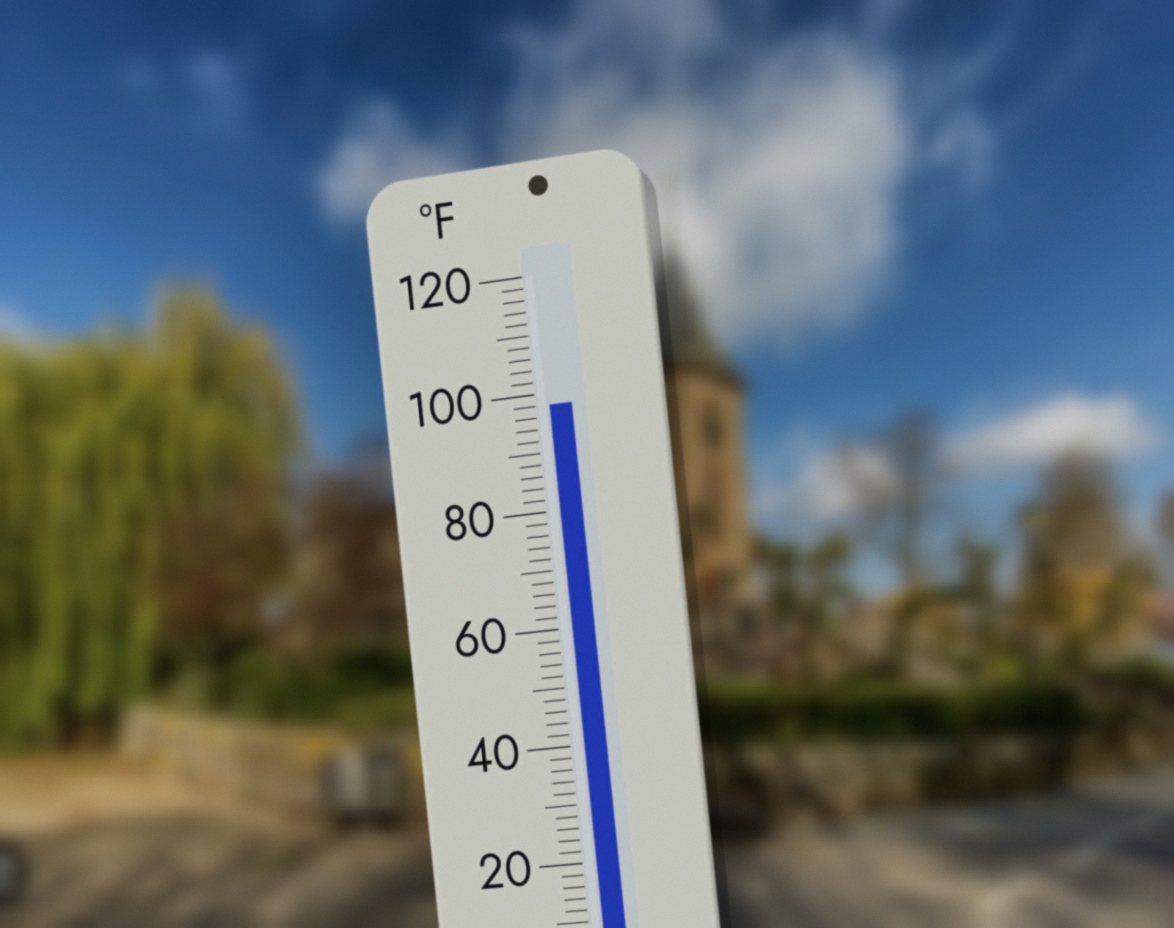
{"value": 98, "unit": "°F"}
